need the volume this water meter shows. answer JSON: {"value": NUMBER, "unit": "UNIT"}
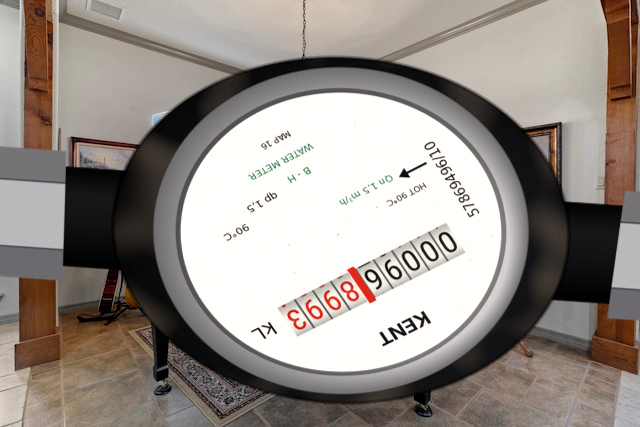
{"value": 96.8993, "unit": "kL"}
